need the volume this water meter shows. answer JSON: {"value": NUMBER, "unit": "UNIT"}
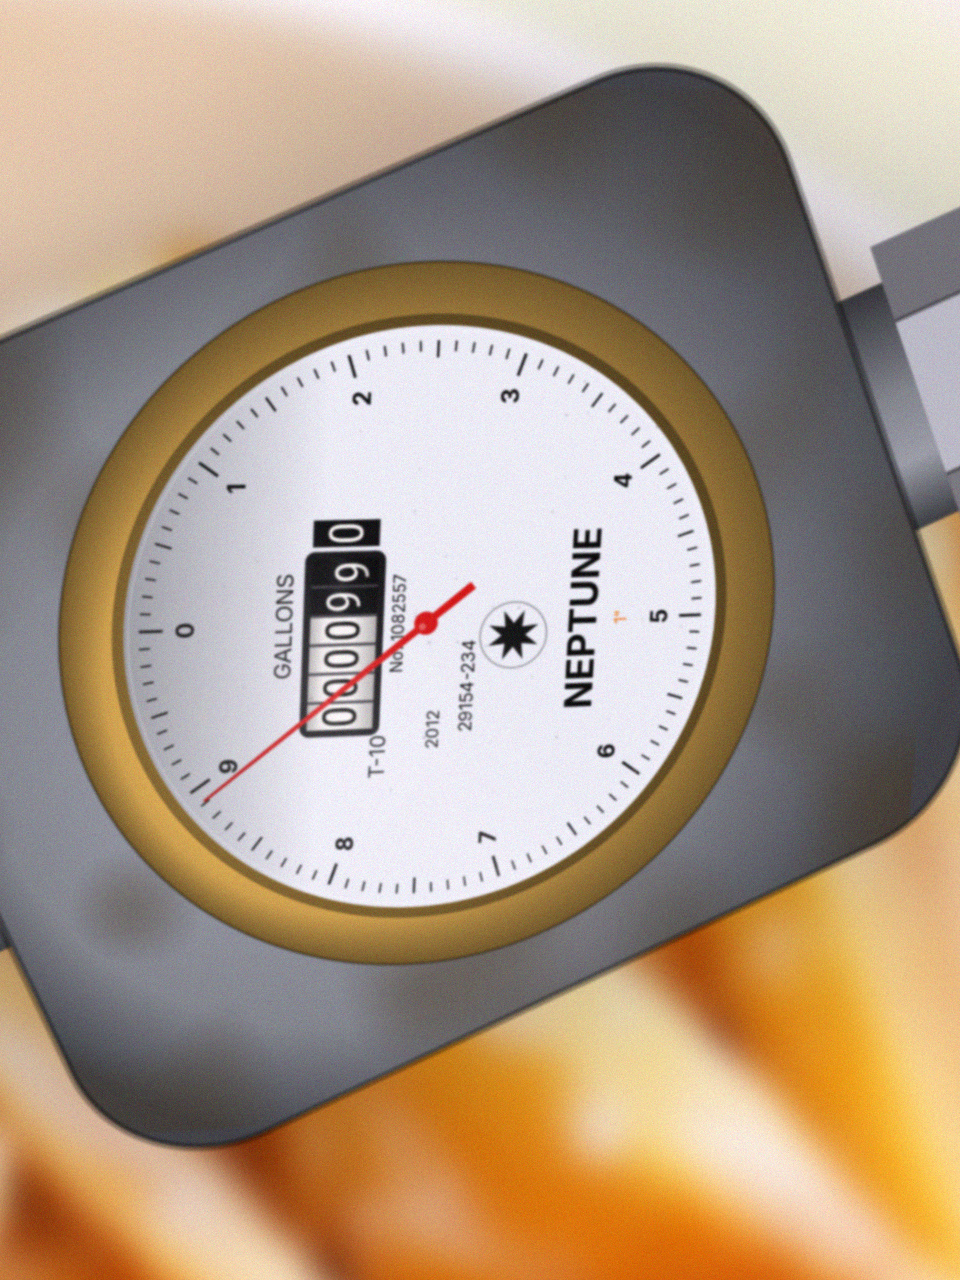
{"value": 988.9, "unit": "gal"}
